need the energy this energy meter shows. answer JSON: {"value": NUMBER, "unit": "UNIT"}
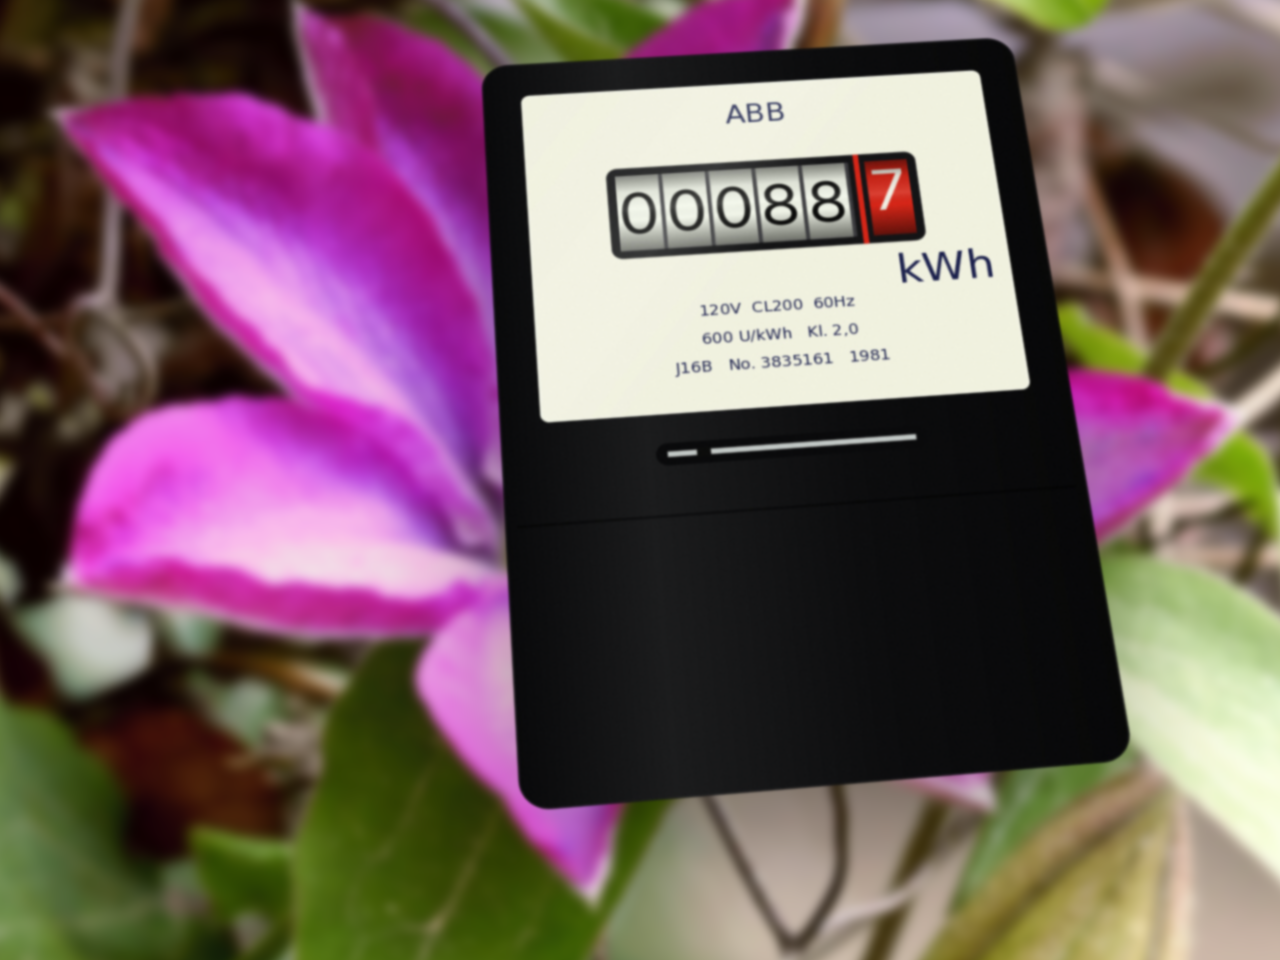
{"value": 88.7, "unit": "kWh"}
